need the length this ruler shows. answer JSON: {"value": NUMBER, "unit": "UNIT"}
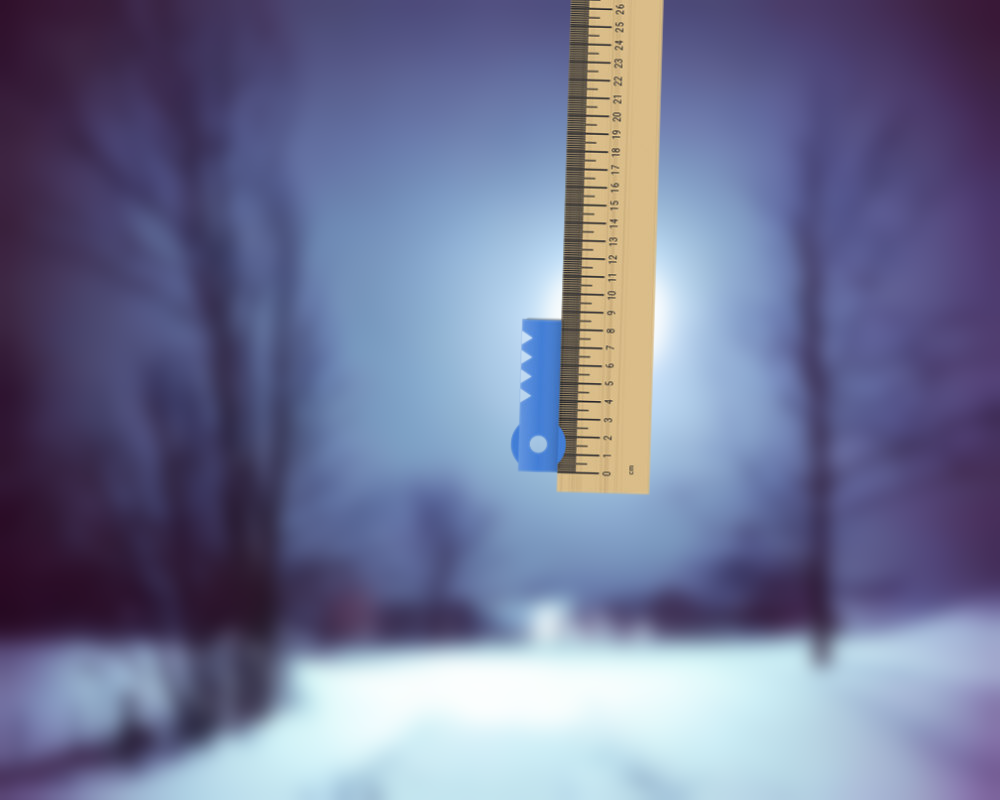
{"value": 8.5, "unit": "cm"}
